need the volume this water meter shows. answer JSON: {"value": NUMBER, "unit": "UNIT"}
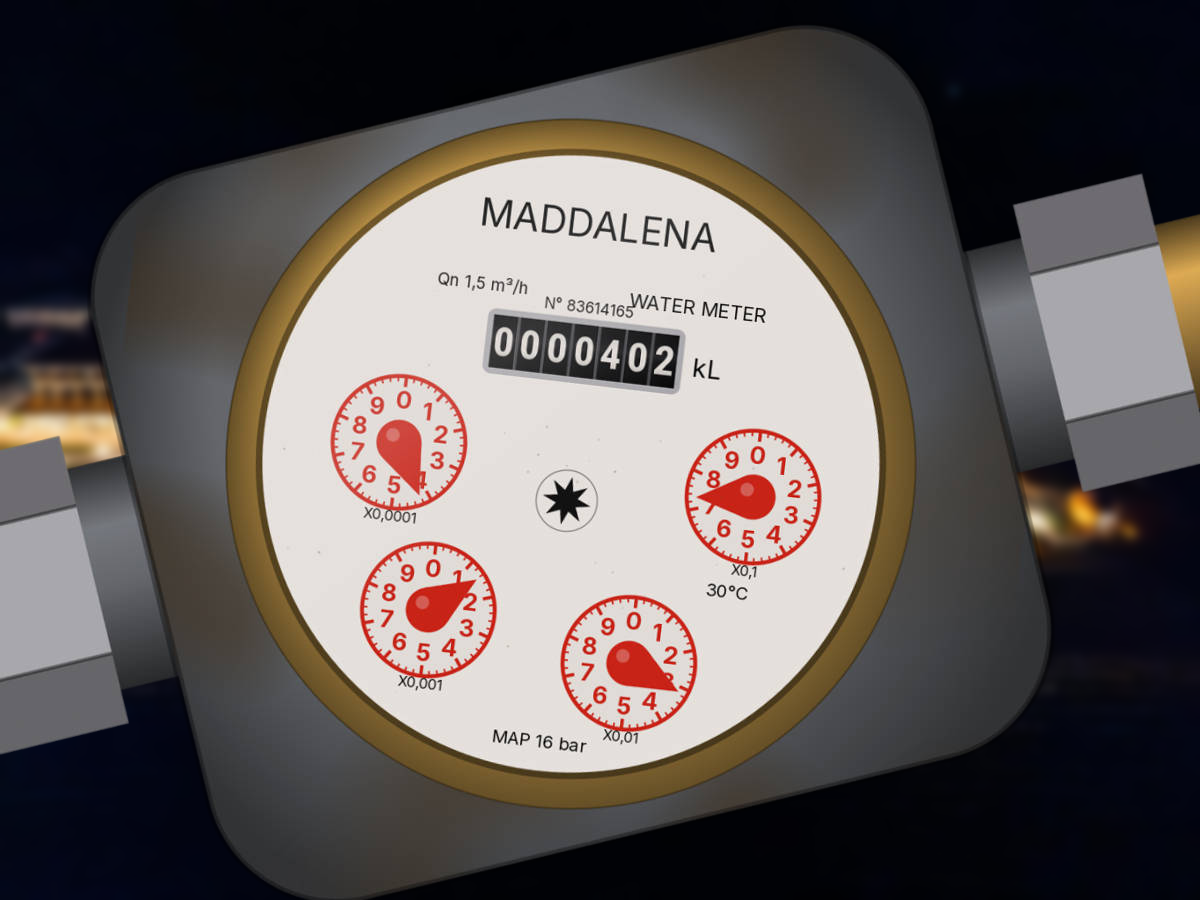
{"value": 402.7314, "unit": "kL"}
